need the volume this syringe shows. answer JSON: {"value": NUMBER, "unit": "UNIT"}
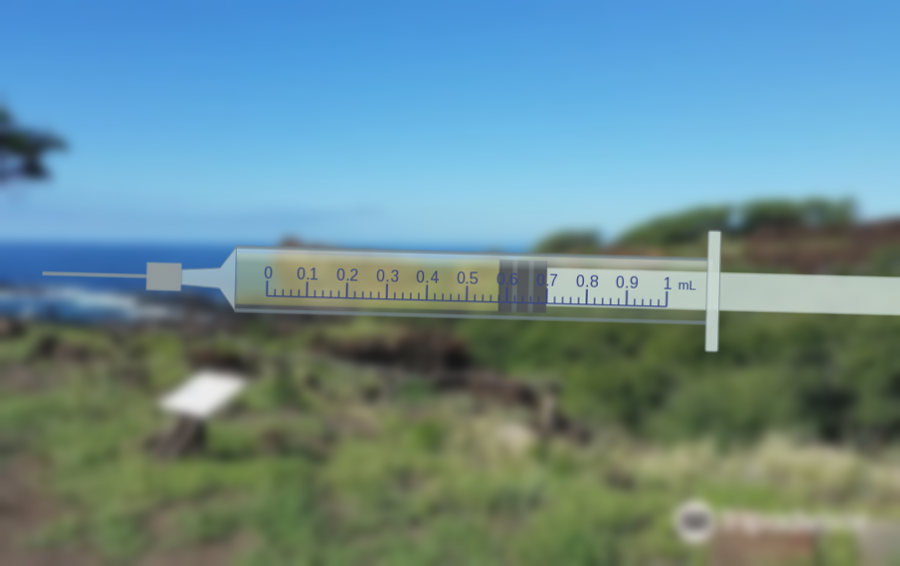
{"value": 0.58, "unit": "mL"}
